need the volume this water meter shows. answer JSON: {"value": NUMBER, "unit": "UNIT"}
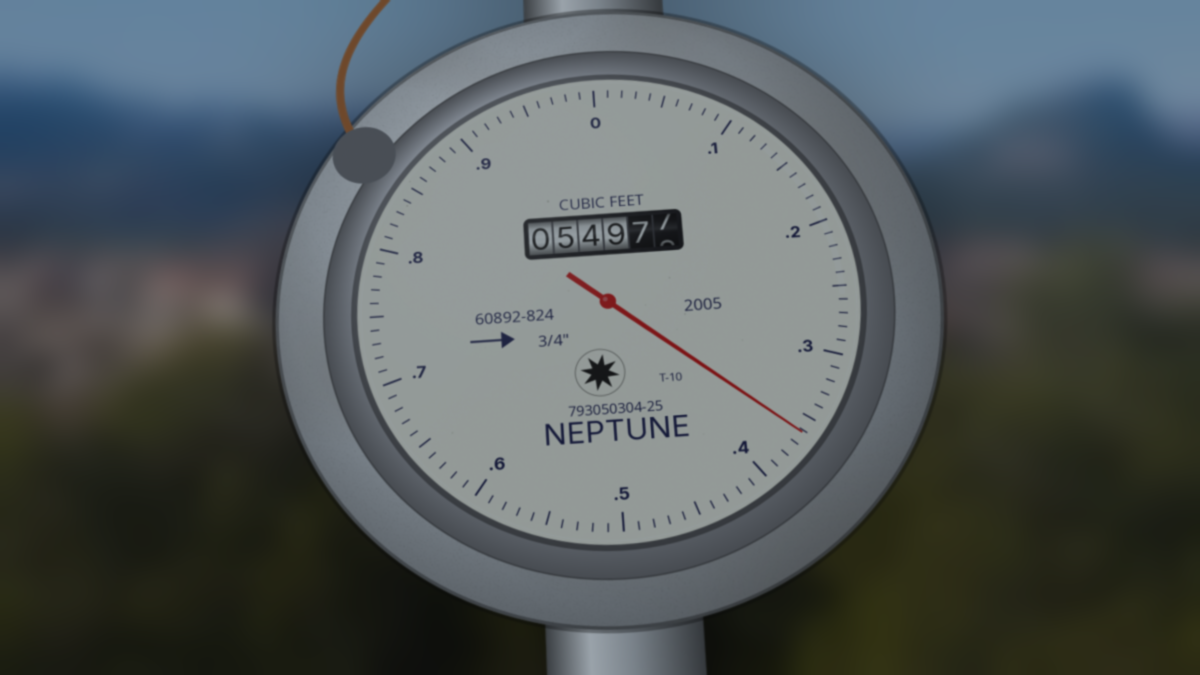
{"value": 54977.36, "unit": "ft³"}
